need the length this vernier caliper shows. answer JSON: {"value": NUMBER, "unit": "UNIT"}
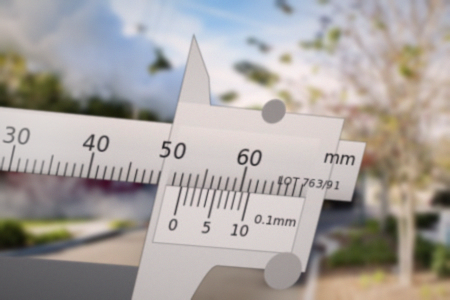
{"value": 52.2, "unit": "mm"}
